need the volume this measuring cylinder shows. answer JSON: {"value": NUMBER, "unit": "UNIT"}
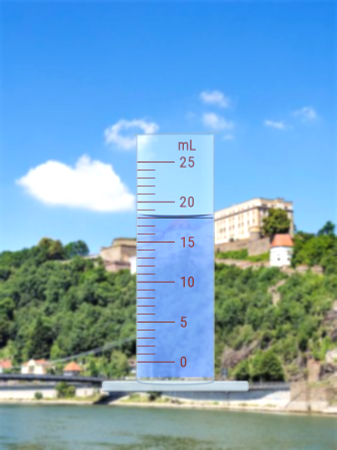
{"value": 18, "unit": "mL"}
